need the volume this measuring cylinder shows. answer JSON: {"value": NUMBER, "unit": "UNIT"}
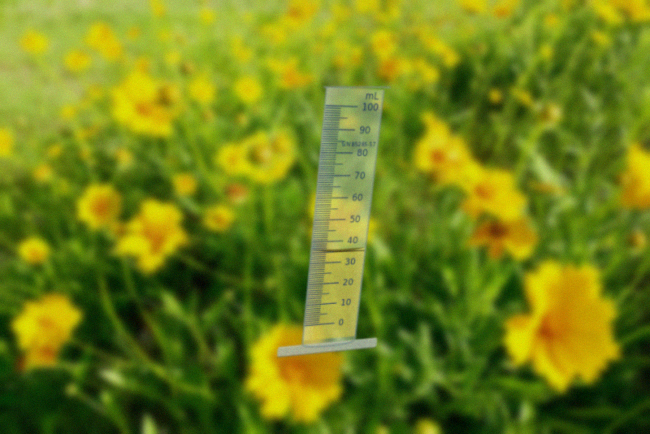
{"value": 35, "unit": "mL"}
